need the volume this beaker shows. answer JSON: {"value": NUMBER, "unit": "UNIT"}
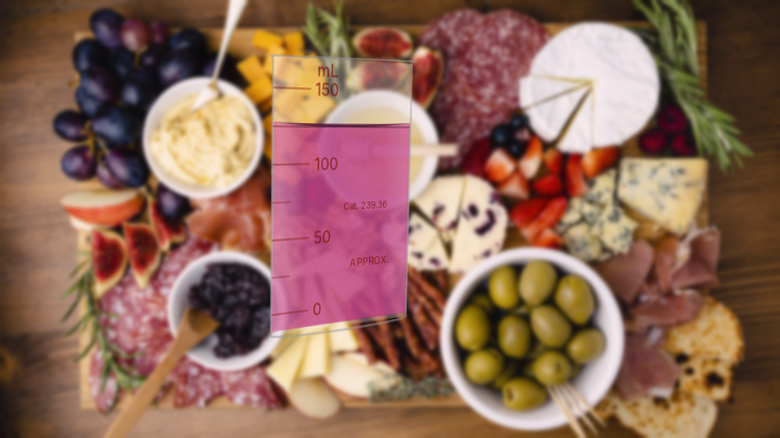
{"value": 125, "unit": "mL"}
